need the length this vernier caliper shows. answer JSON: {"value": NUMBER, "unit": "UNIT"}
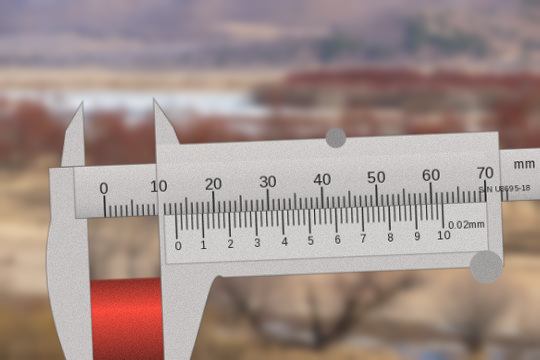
{"value": 13.0, "unit": "mm"}
